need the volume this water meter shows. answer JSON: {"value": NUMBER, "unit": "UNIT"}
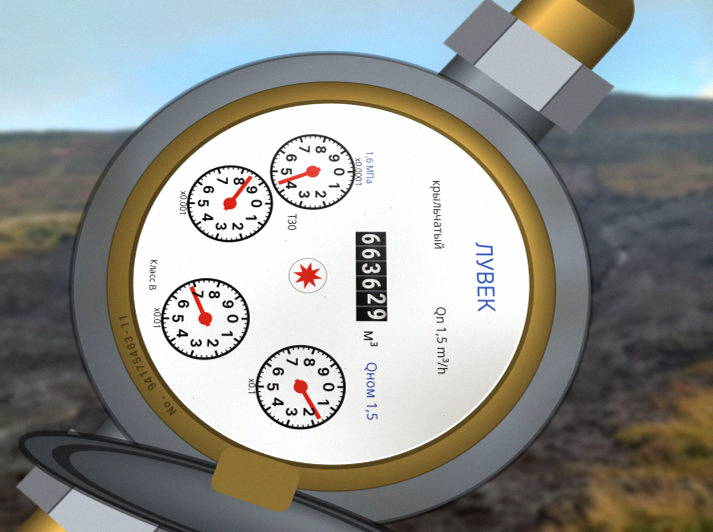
{"value": 663629.1684, "unit": "m³"}
